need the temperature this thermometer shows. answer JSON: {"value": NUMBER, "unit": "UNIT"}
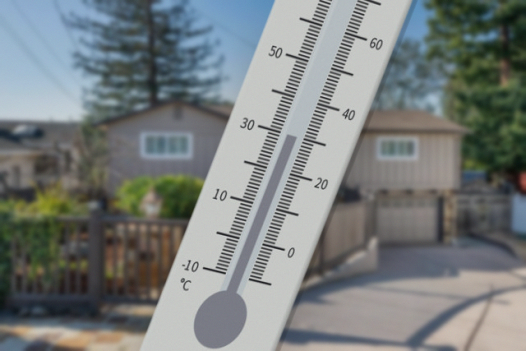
{"value": 30, "unit": "°C"}
